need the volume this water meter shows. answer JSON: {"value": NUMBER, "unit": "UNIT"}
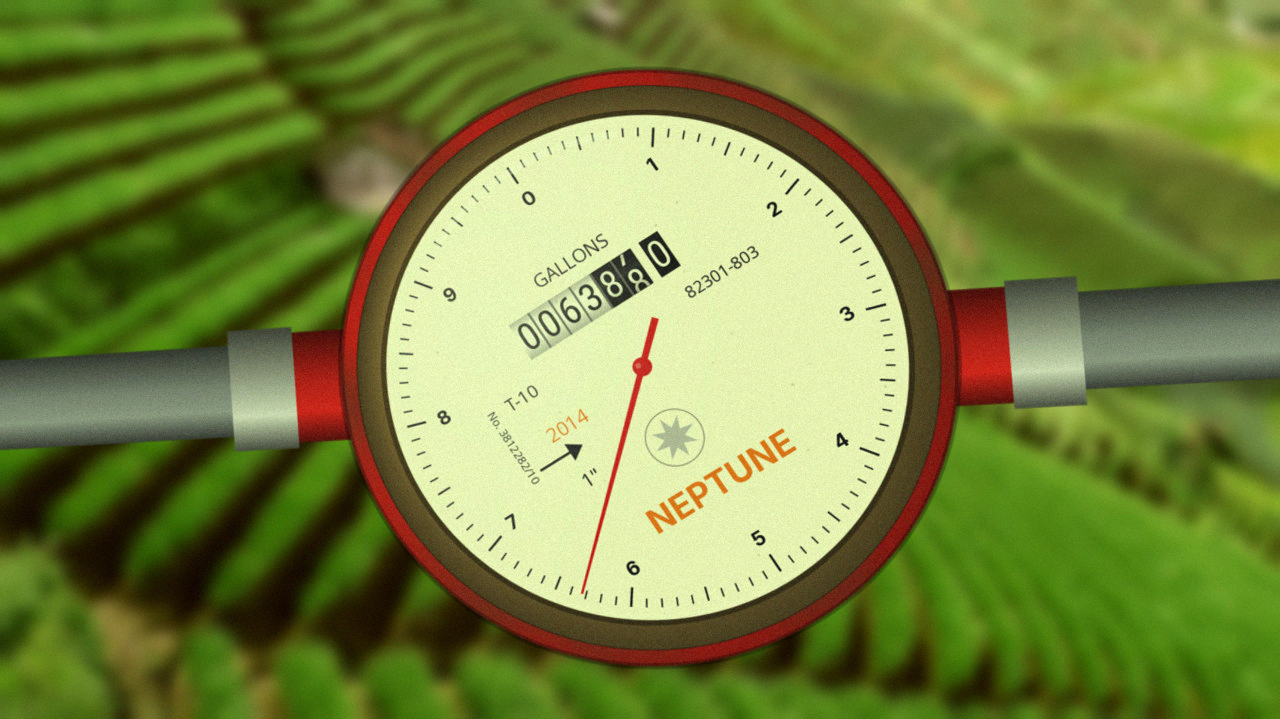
{"value": 63876.3, "unit": "gal"}
